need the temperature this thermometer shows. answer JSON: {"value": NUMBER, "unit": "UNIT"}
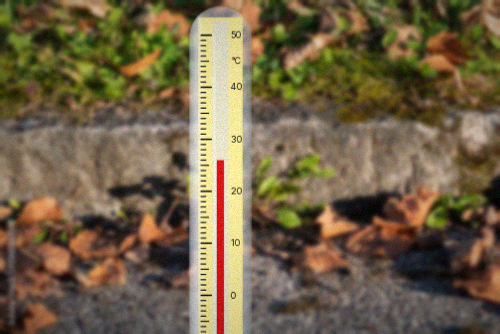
{"value": 26, "unit": "°C"}
